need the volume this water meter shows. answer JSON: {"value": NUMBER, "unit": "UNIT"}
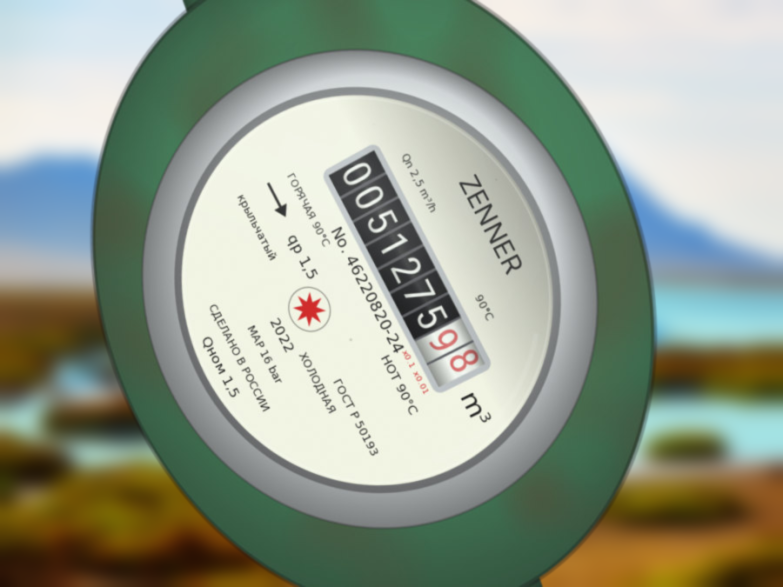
{"value": 51275.98, "unit": "m³"}
